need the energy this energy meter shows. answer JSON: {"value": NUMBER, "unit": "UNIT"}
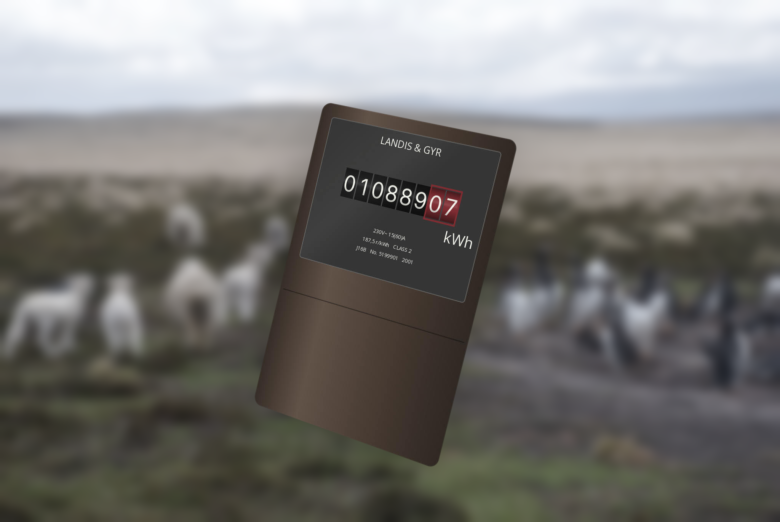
{"value": 10889.07, "unit": "kWh"}
